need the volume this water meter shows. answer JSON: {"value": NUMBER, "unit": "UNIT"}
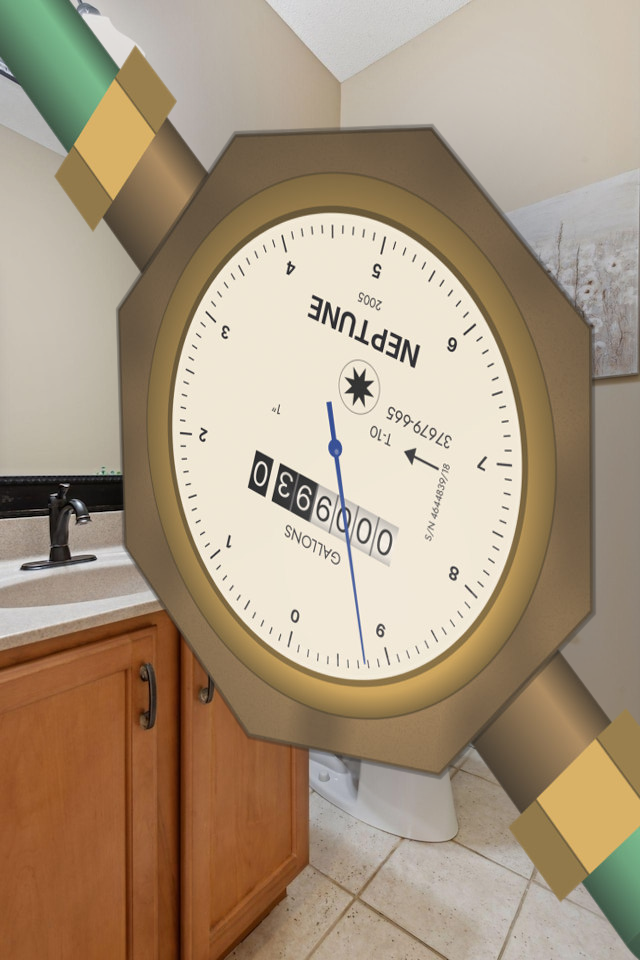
{"value": 9929.2, "unit": "gal"}
